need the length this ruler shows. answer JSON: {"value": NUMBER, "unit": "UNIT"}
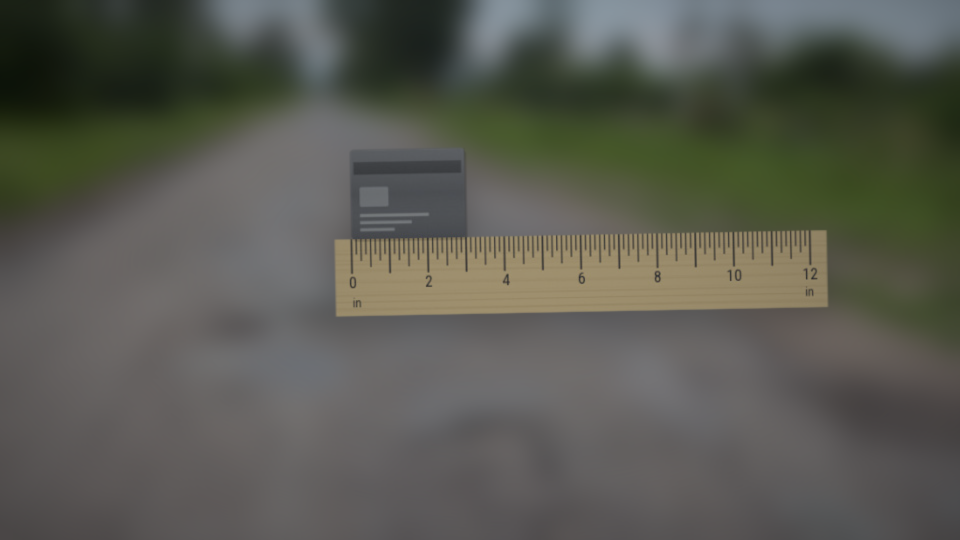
{"value": 3, "unit": "in"}
